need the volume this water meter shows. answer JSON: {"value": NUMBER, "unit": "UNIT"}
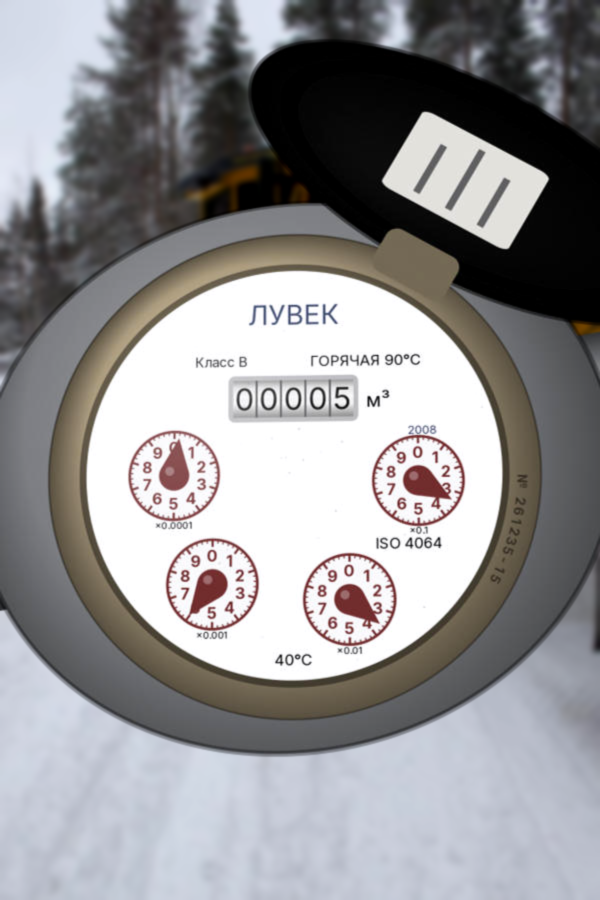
{"value": 5.3360, "unit": "m³"}
